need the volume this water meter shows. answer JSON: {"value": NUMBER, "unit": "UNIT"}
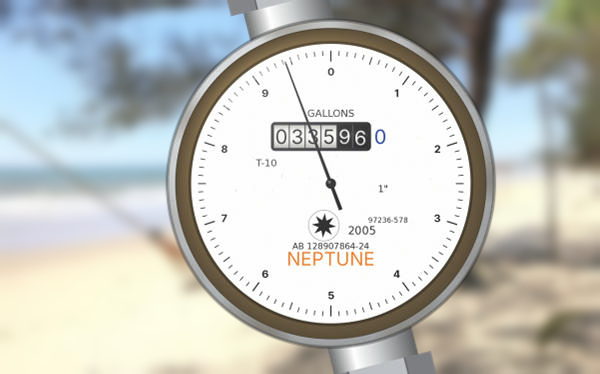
{"value": 335959.4, "unit": "gal"}
